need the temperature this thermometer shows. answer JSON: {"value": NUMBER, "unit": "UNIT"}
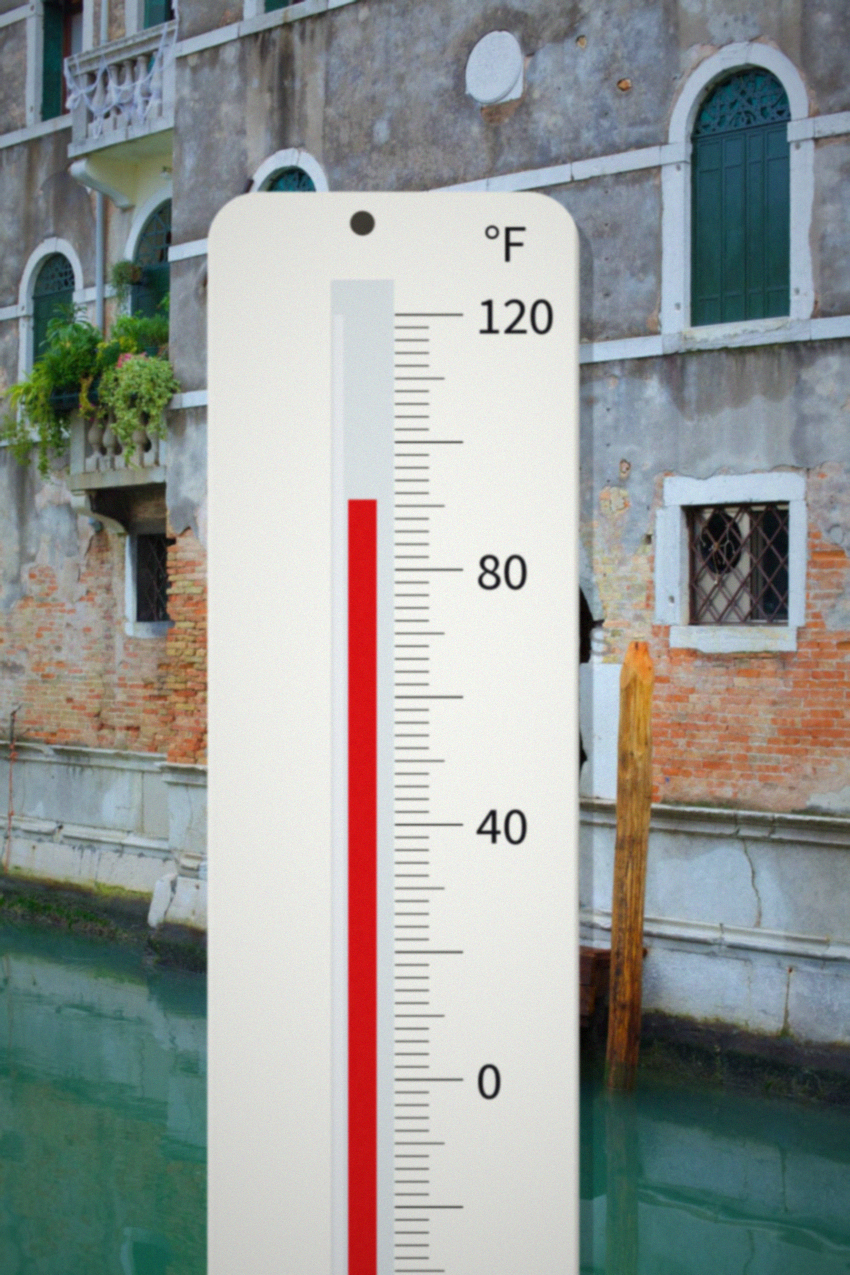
{"value": 91, "unit": "°F"}
